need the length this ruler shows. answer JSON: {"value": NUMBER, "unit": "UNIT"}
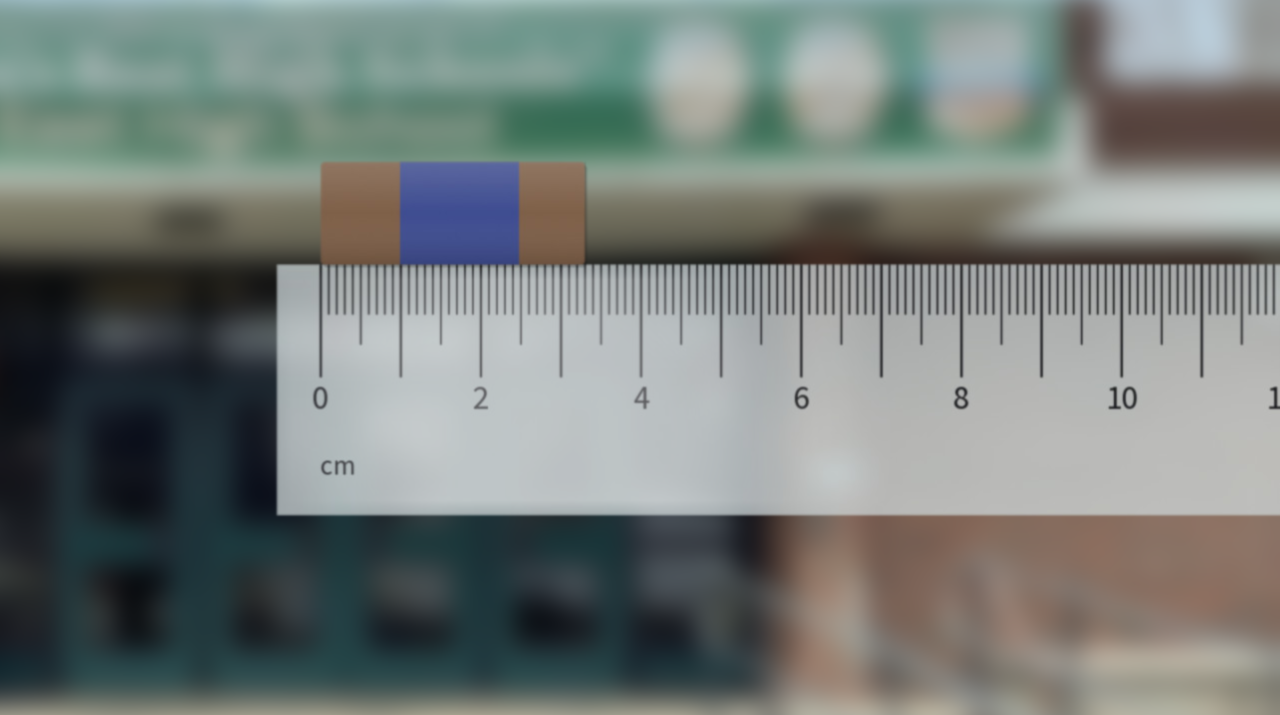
{"value": 3.3, "unit": "cm"}
